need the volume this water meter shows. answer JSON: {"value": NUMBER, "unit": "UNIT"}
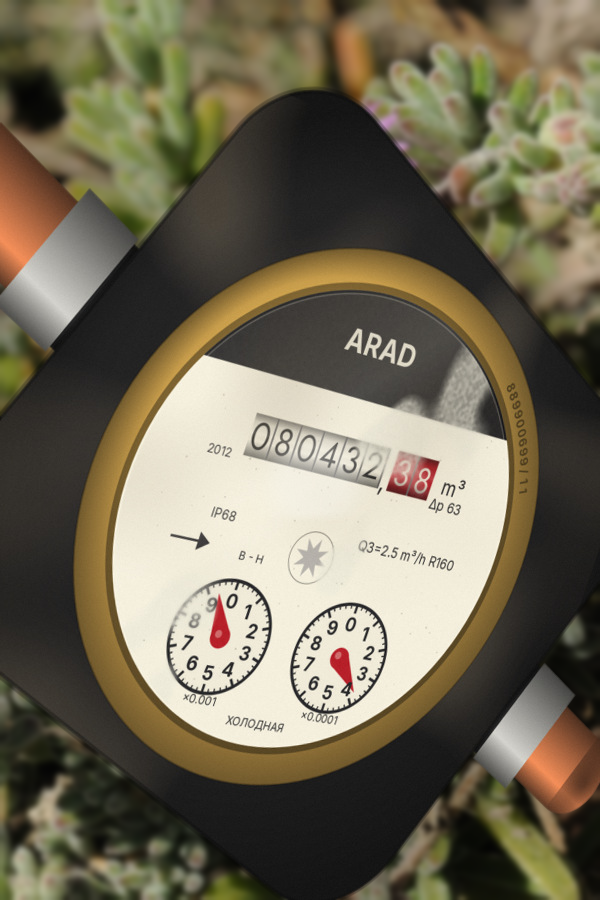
{"value": 80432.3793, "unit": "m³"}
